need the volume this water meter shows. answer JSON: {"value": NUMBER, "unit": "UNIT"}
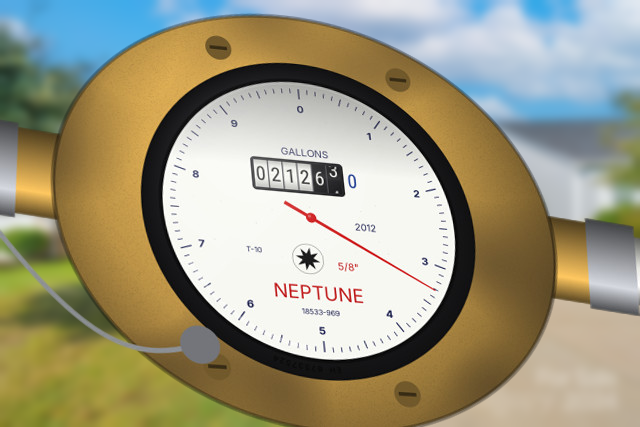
{"value": 212633.3, "unit": "gal"}
